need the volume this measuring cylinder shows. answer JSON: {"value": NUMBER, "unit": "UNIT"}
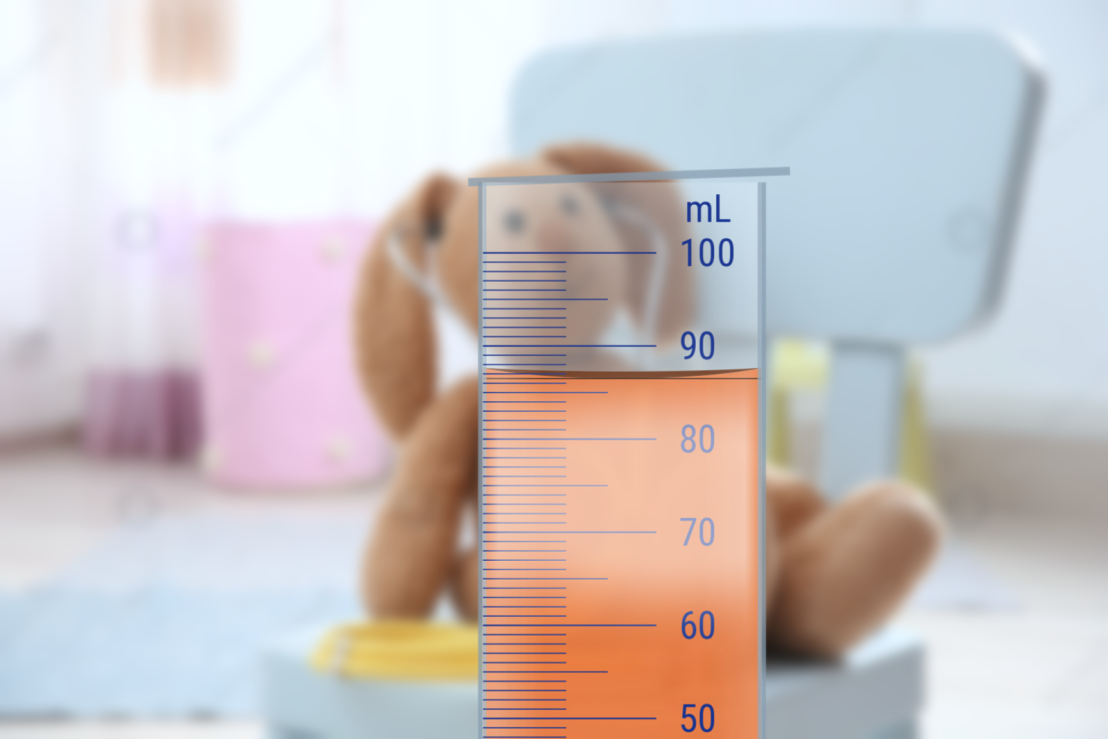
{"value": 86.5, "unit": "mL"}
